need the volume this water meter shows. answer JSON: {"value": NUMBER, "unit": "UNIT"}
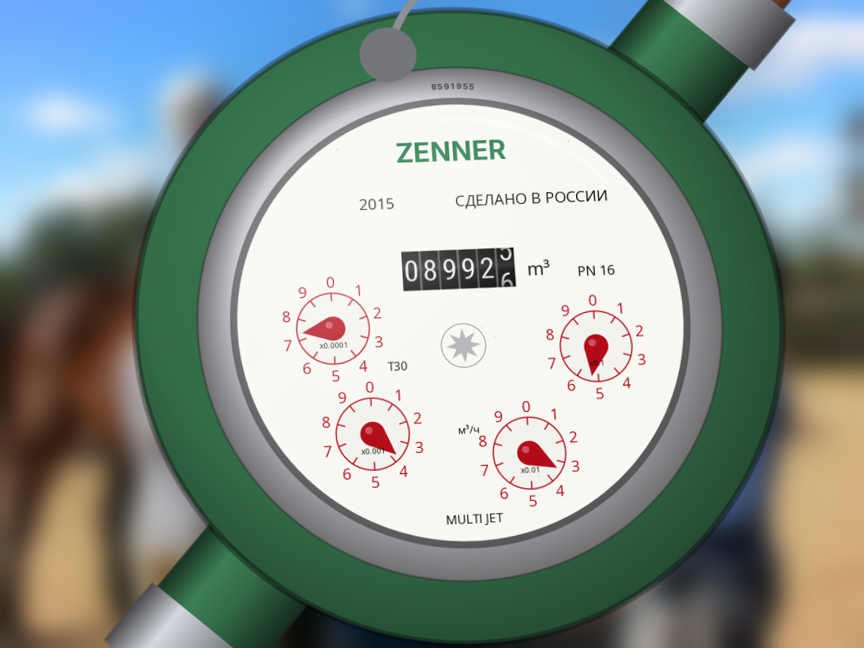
{"value": 89925.5337, "unit": "m³"}
